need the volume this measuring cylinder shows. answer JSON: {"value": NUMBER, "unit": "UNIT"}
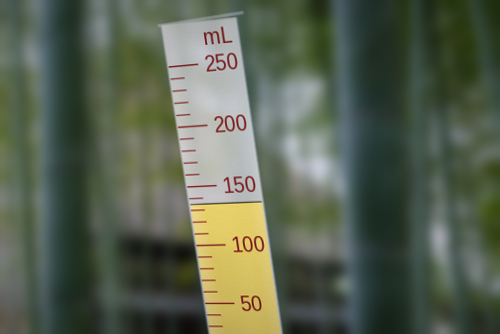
{"value": 135, "unit": "mL"}
